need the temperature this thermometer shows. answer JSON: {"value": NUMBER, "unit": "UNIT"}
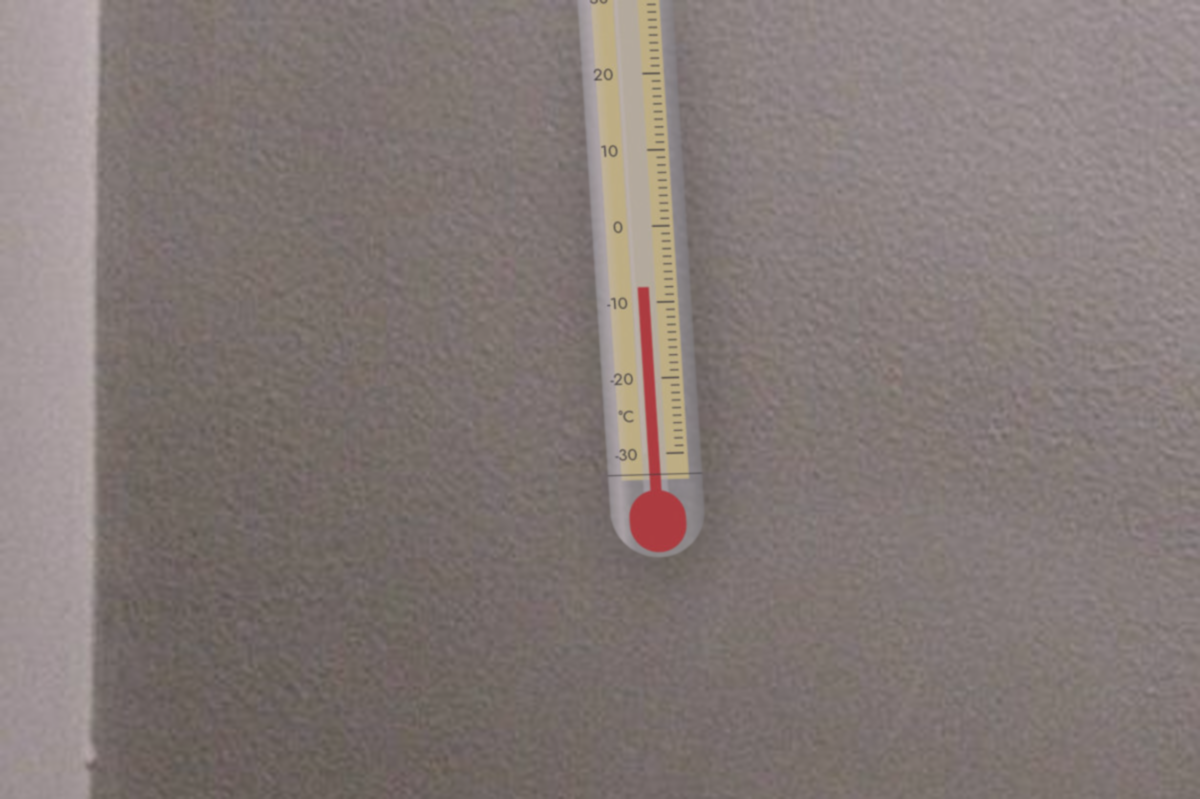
{"value": -8, "unit": "°C"}
